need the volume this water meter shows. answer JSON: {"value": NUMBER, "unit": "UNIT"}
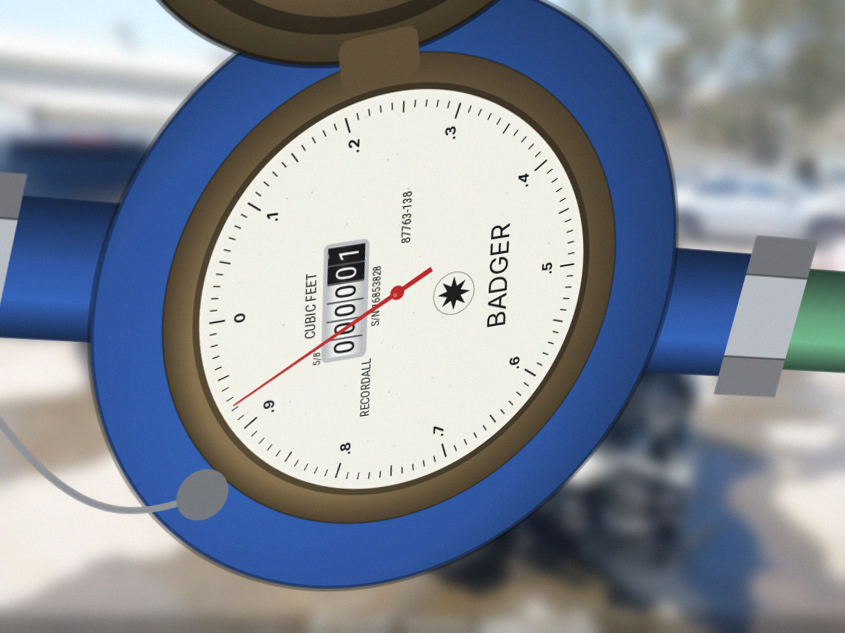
{"value": 0.92, "unit": "ft³"}
